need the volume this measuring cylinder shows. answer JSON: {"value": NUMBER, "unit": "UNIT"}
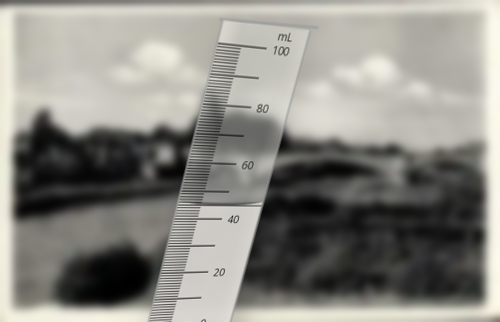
{"value": 45, "unit": "mL"}
